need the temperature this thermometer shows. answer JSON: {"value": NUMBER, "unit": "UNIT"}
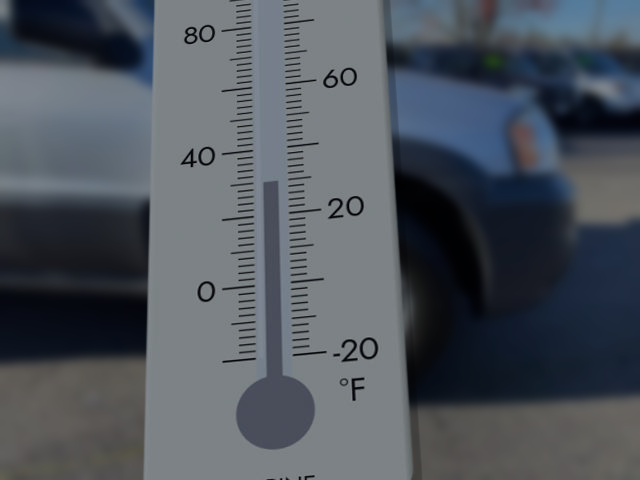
{"value": 30, "unit": "°F"}
